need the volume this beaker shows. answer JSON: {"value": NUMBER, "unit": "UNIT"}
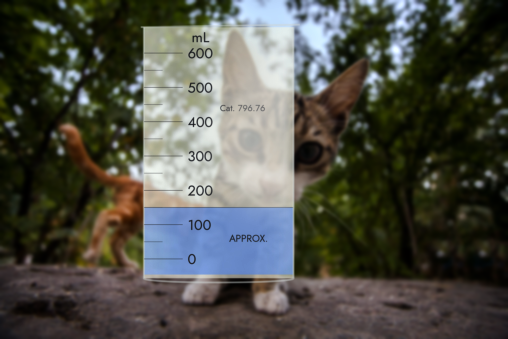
{"value": 150, "unit": "mL"}
